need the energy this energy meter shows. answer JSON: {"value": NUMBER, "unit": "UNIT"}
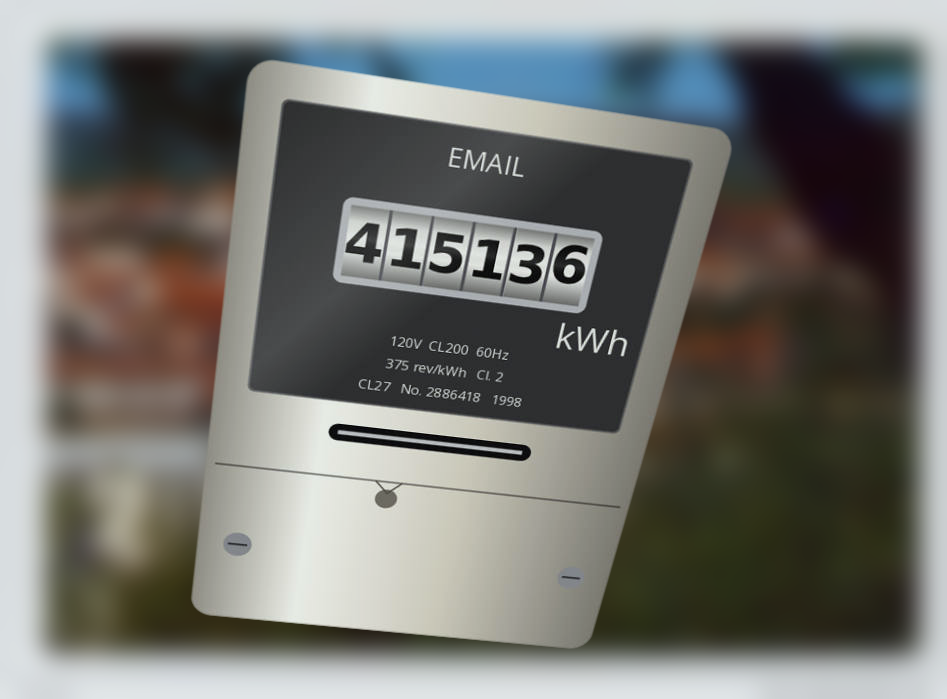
{"value": 415136, "unit": "kWh"}
